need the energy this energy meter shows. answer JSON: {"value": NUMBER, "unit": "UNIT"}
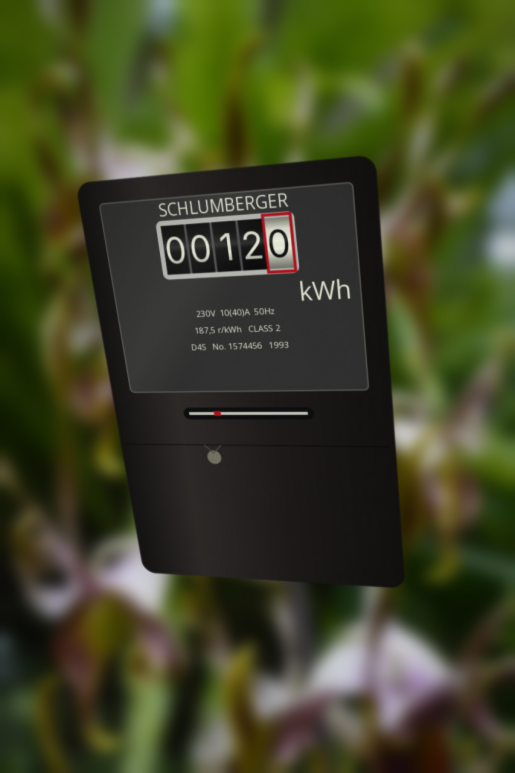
{"value": 12.0, "unit": "kWh"}
